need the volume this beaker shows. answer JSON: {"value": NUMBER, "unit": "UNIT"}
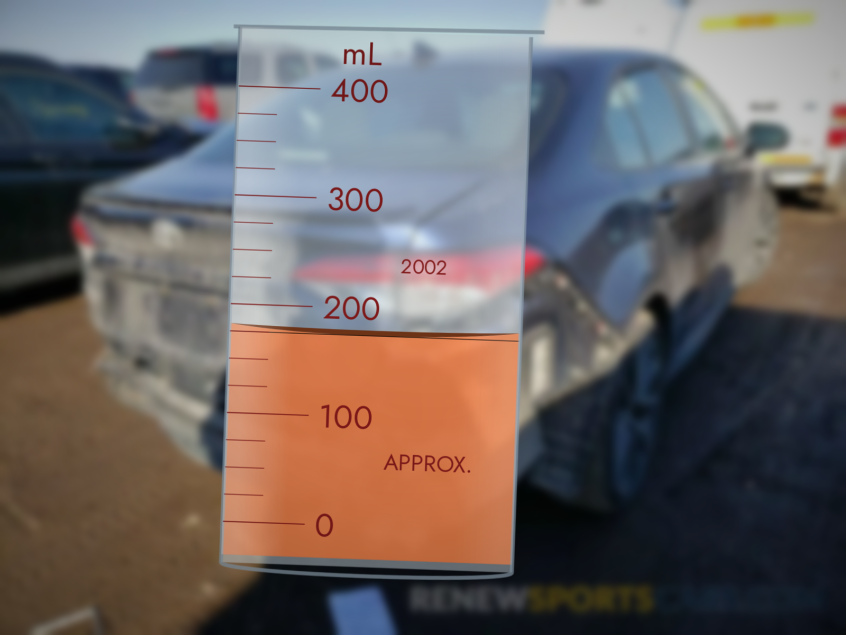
{"value": 175, "unit": "mL"}
